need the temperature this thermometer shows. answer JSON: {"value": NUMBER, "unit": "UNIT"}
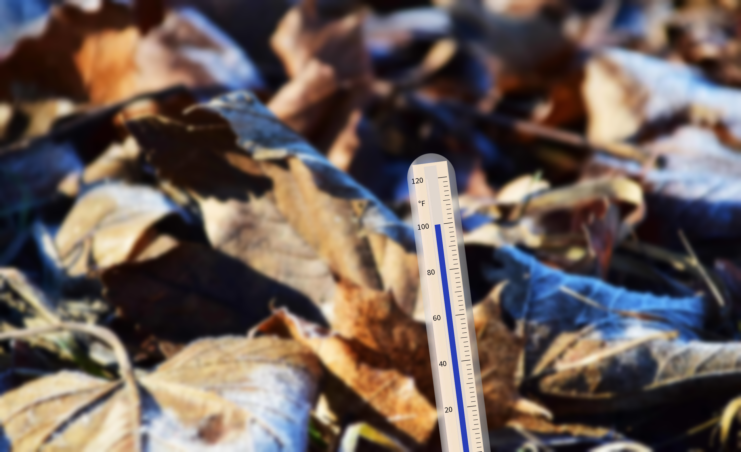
{"value": 100, "unit": "°F"}
